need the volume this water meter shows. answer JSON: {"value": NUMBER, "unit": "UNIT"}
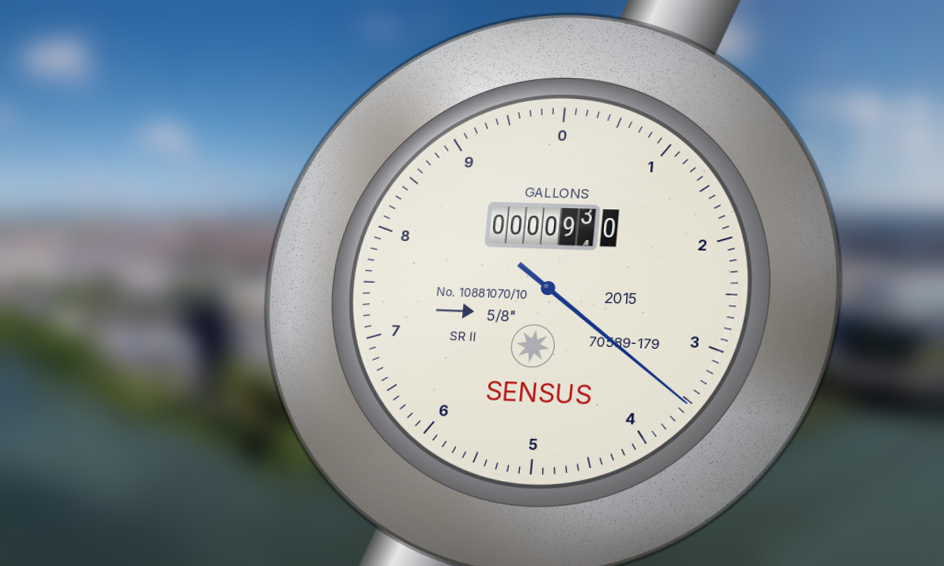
{"value": 933.5, "unit": "gal"}
